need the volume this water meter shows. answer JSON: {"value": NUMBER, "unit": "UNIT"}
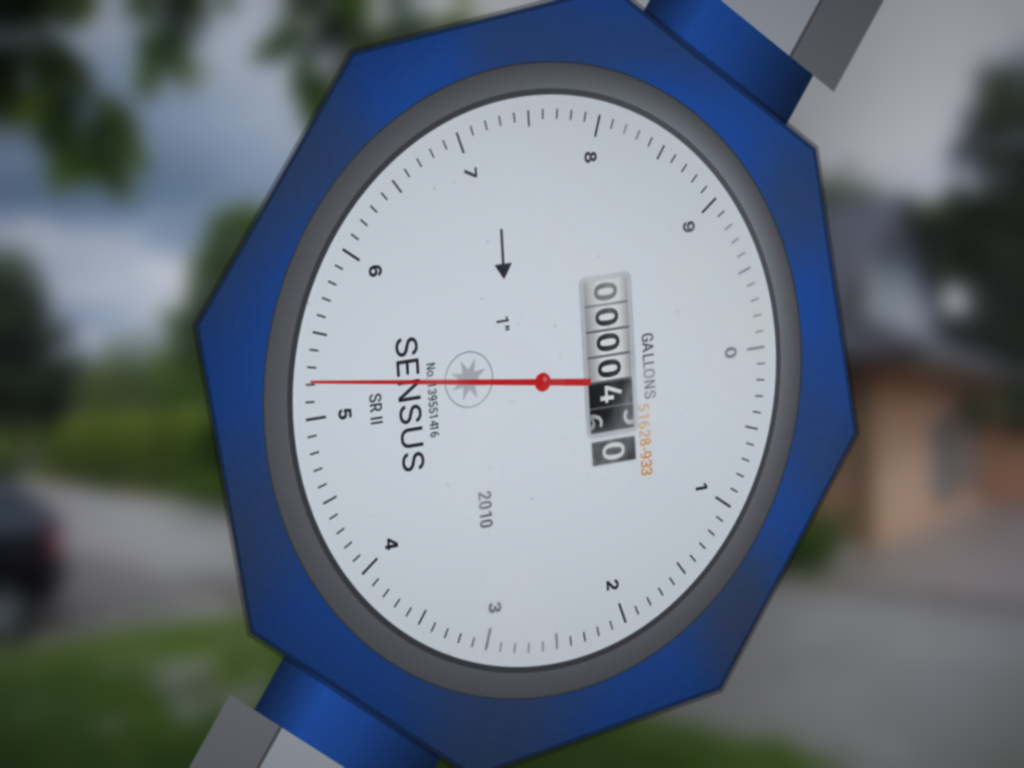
{"value": 455.2, "unit": "gal"}
